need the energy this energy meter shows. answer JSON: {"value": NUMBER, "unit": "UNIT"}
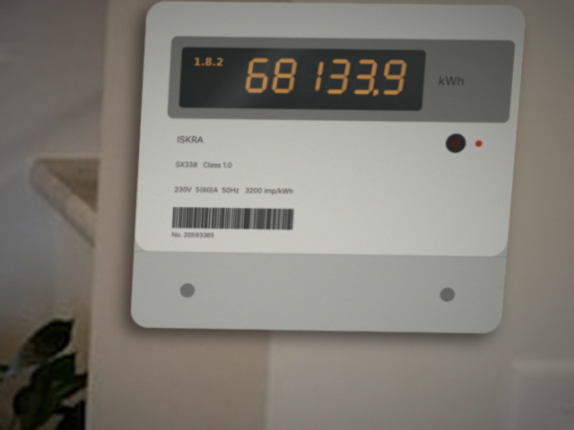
{"value": 68133.9, "unit": "kWh"}
